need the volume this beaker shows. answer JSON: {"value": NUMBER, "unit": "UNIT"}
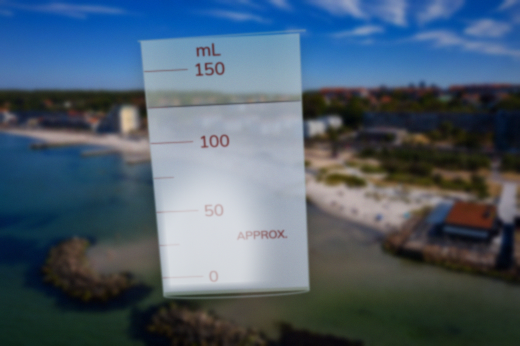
{"value": 125, "unit": "mL"}
